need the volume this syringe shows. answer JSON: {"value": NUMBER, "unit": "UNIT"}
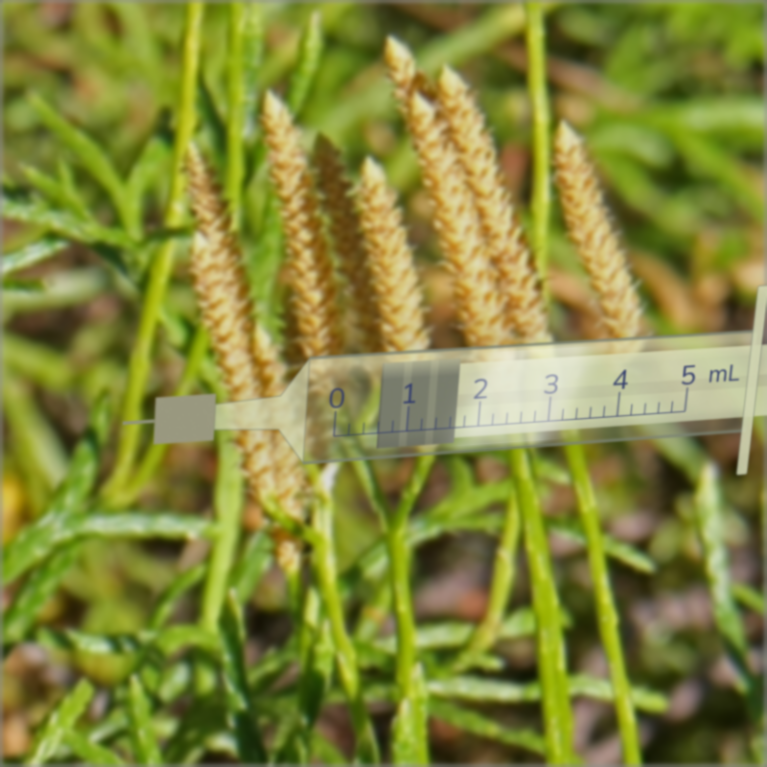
{"value": 0.6, "unit": "mL"}
